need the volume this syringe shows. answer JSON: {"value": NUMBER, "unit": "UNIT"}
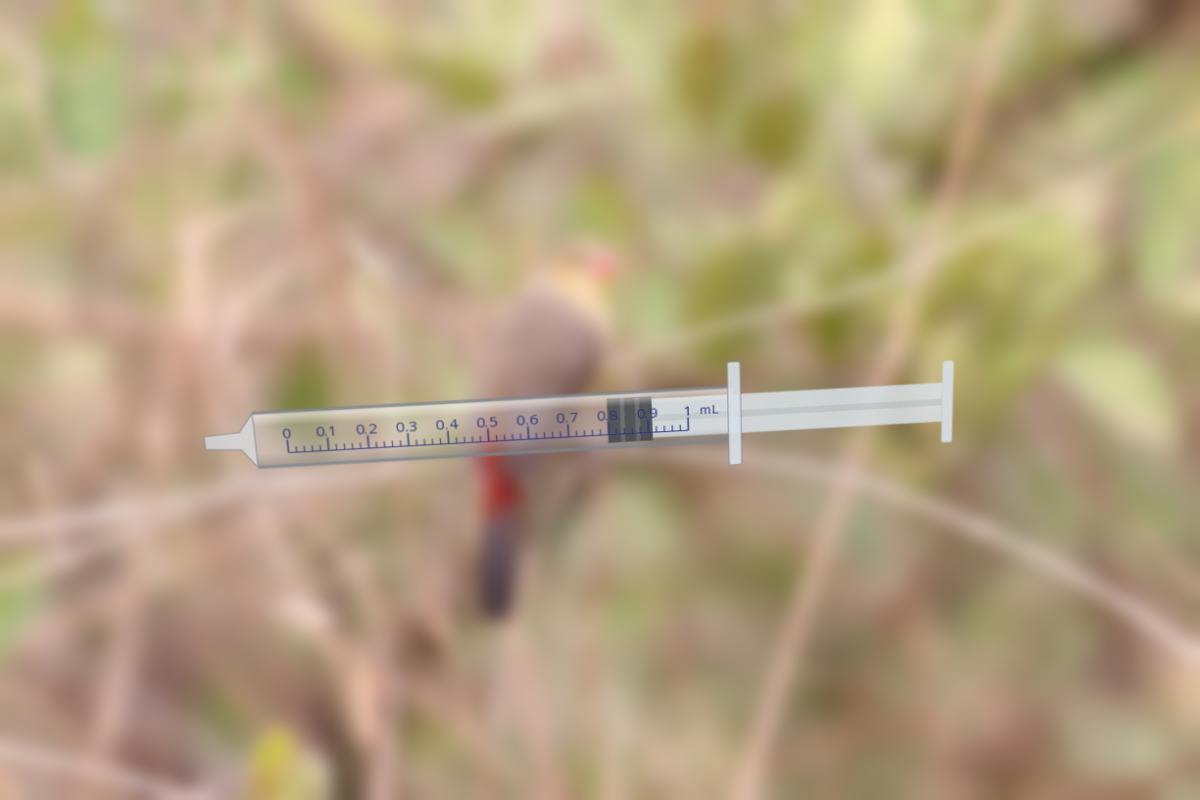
{"value": 0.8, "unit": "mL"}
